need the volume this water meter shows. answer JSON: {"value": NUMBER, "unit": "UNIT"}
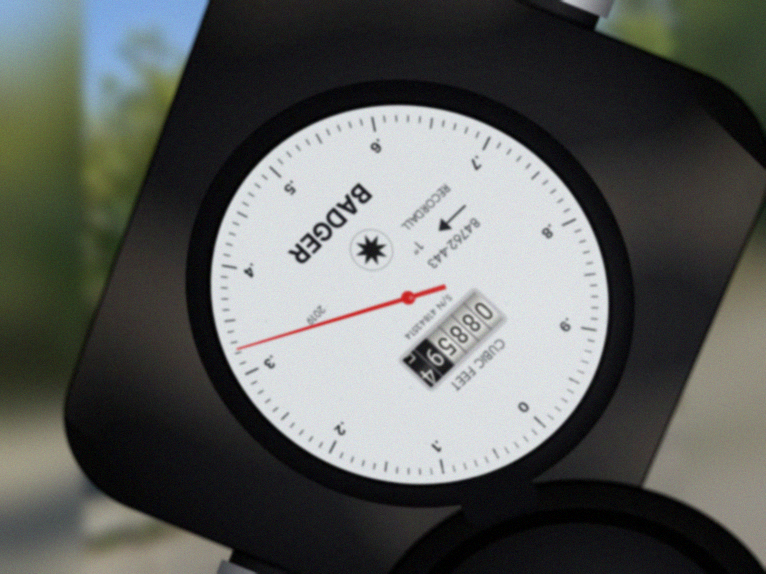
{"value": 88594.32, "unit": "ft³"}
